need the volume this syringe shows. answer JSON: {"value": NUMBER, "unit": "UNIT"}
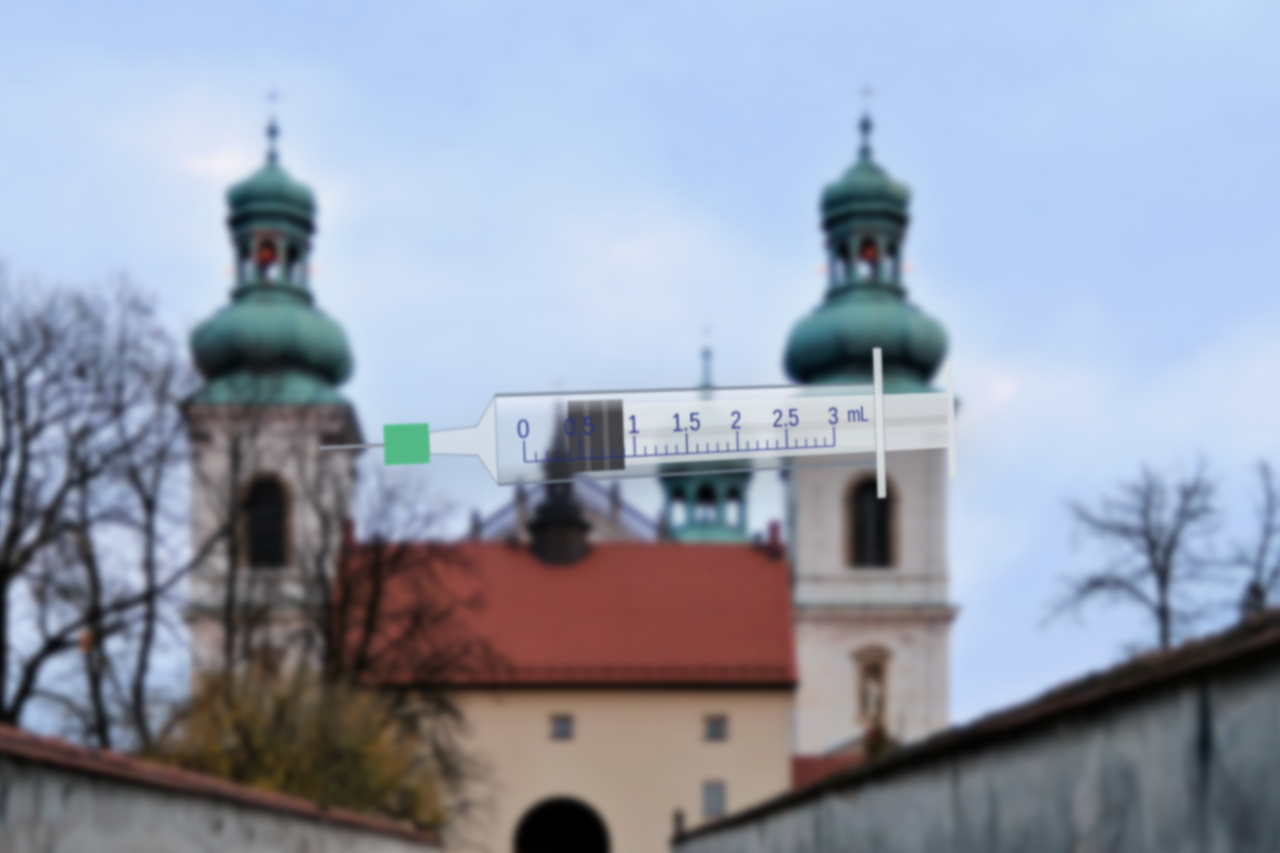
{"value": 0.4, "unit": "mL"}
